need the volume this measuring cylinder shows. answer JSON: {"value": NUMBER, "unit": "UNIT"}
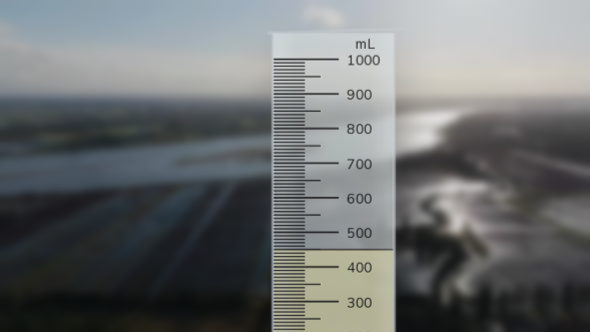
{"value": 450, "unit": "mL"}
